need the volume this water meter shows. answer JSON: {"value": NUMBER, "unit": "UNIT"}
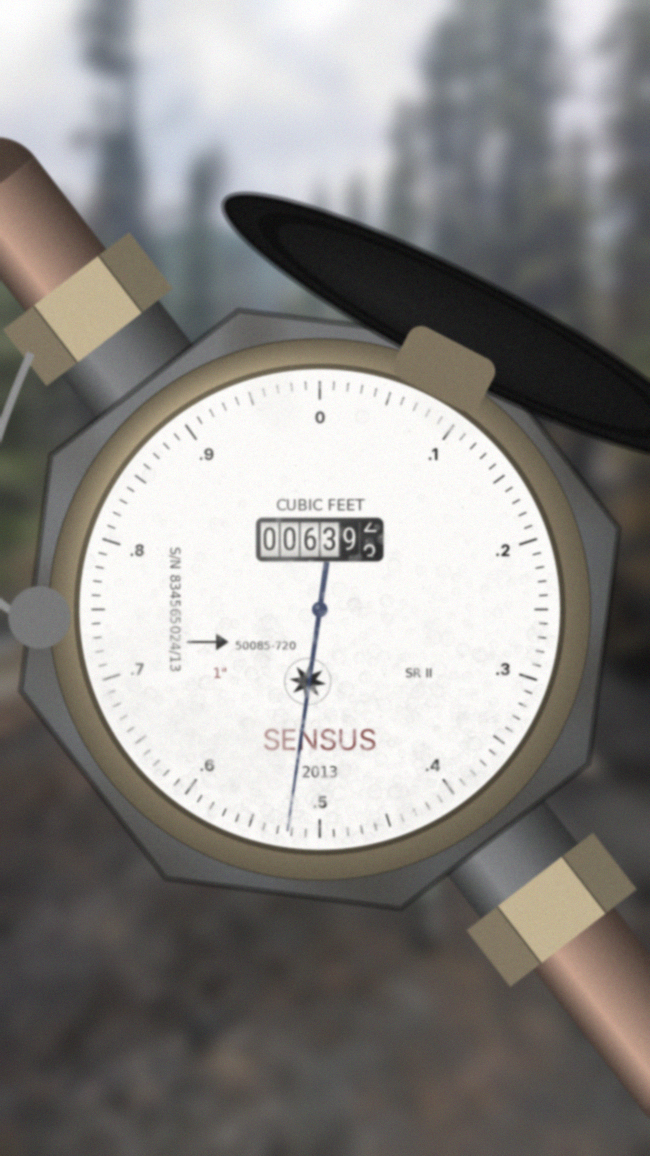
{"value": 6392.52, "unit": "ft³"}
